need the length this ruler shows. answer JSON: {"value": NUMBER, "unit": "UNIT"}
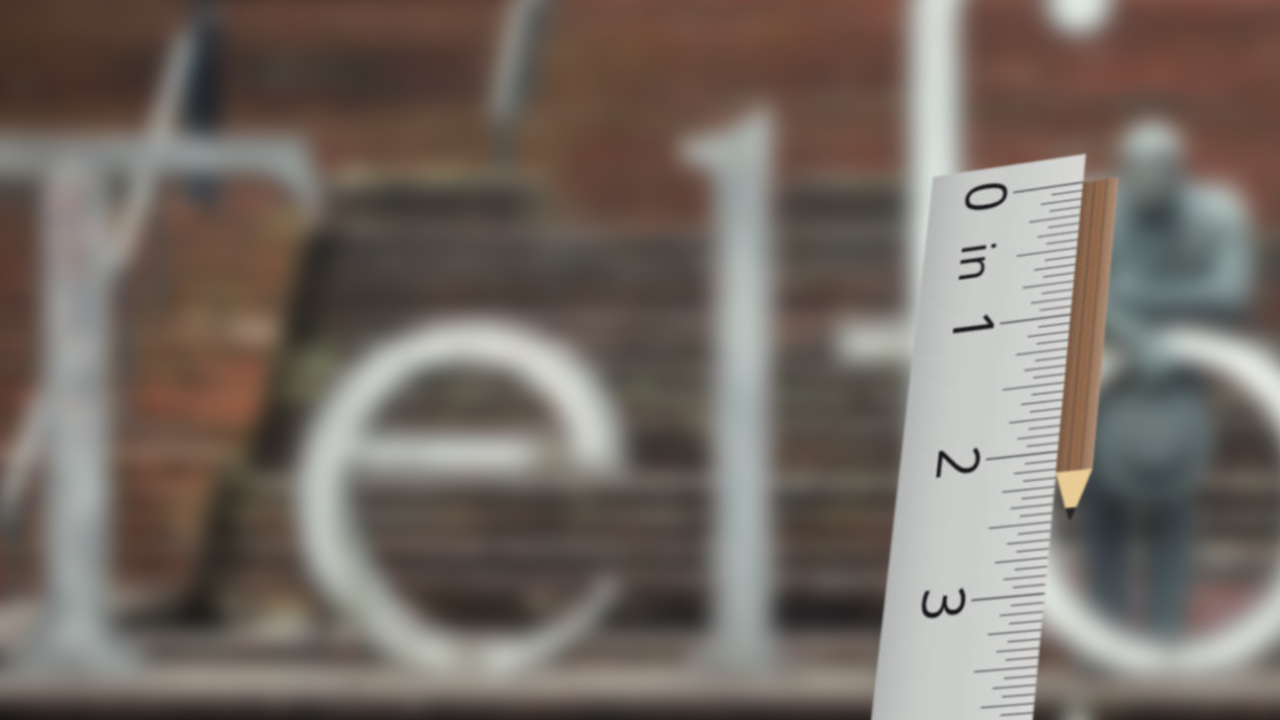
{"value": 2.5, "unit": "in"}
